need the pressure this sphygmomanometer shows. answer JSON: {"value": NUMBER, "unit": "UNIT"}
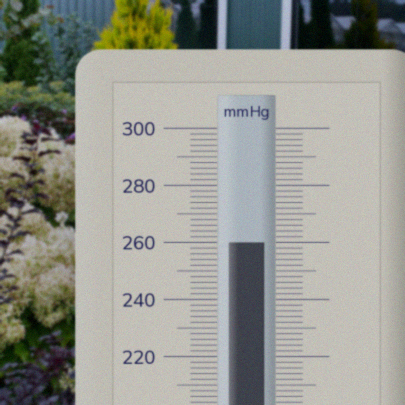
{"value": 260, "unit": "mmHg"}
